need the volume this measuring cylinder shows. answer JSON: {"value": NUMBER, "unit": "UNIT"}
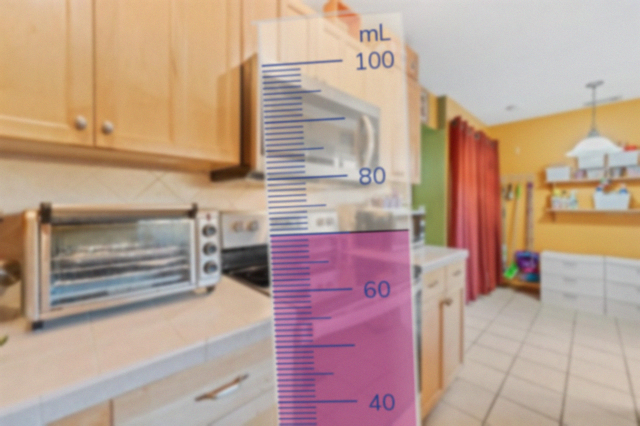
{"value": 70, "unit": "mL"}
